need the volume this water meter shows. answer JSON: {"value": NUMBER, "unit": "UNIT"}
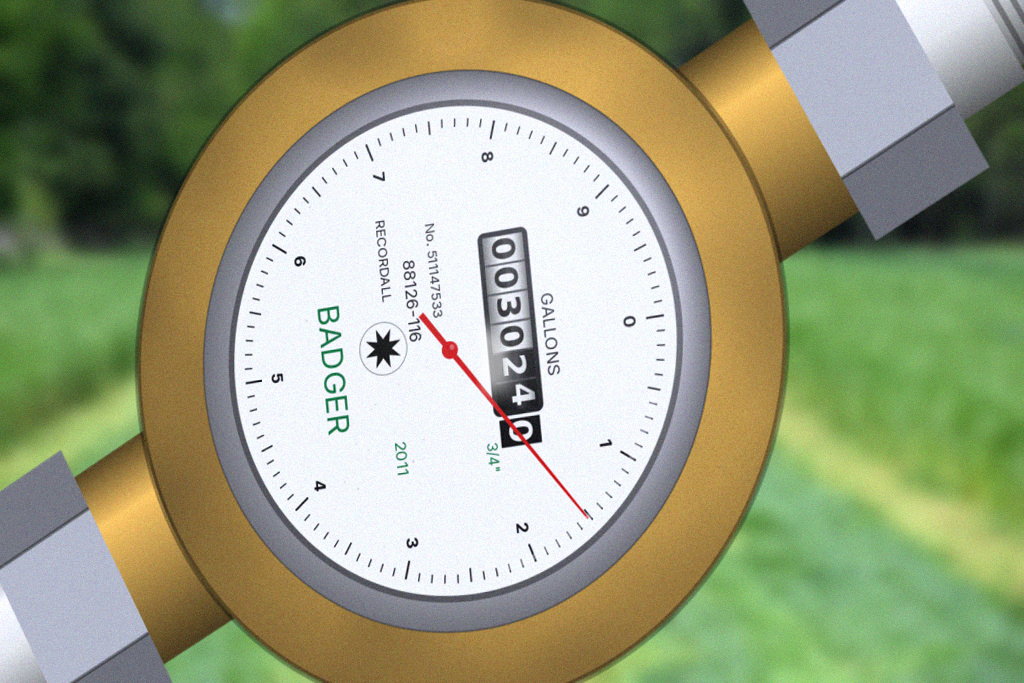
{"value": 30241.5, "unit": "gal"}
